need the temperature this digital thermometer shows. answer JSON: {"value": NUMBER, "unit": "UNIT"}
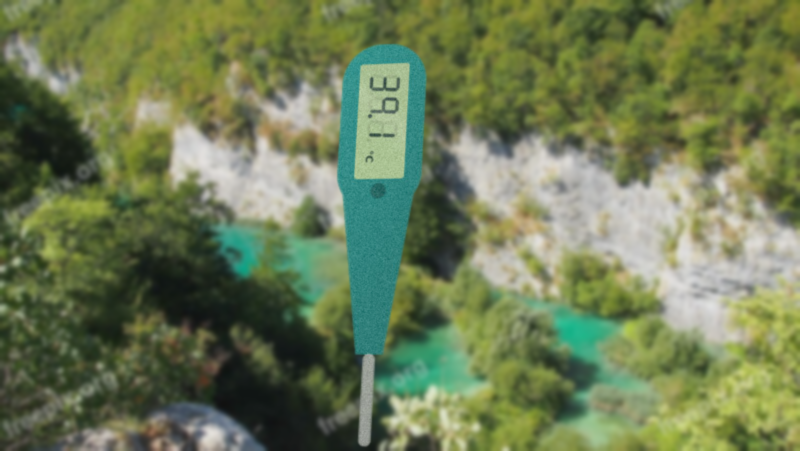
{"value": 39.1, "unit": "°C"}
